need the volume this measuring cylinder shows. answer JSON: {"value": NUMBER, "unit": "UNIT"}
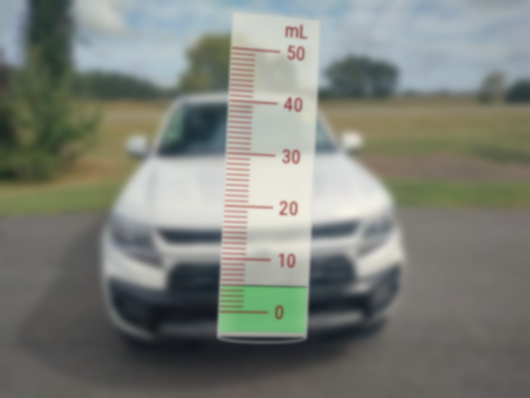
{"value": 5, "unit": "mL"}
